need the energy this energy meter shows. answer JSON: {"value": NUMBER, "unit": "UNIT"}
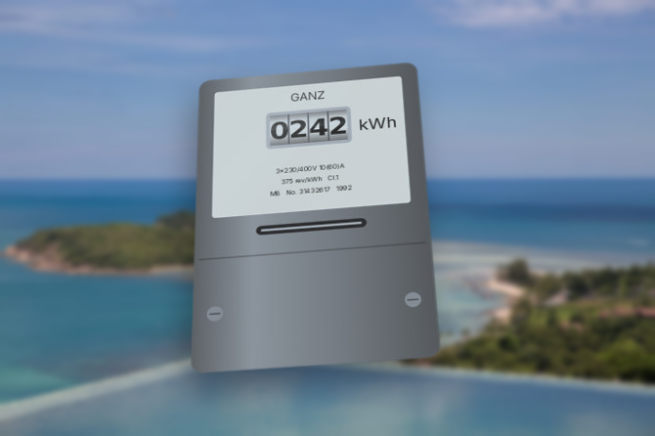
{"value": 242, "unit": "kWh"}
